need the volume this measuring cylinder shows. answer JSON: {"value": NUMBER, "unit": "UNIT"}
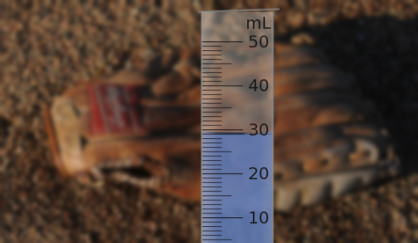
{"value": 29, "unit": "mL"}
